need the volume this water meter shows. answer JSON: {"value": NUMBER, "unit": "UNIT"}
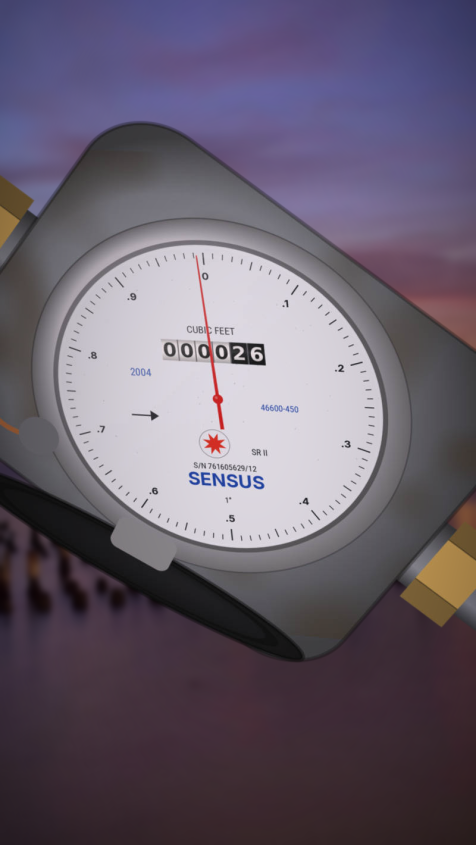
{"value": 25.99, "unit": "ft³"}
